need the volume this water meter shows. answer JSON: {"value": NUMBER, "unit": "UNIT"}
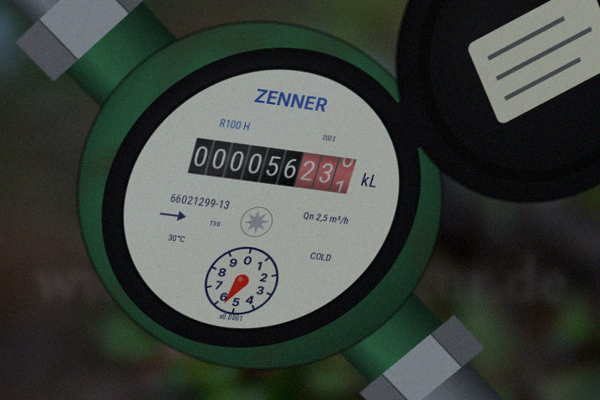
{"value": 56.2305, "unit": "kL"}
